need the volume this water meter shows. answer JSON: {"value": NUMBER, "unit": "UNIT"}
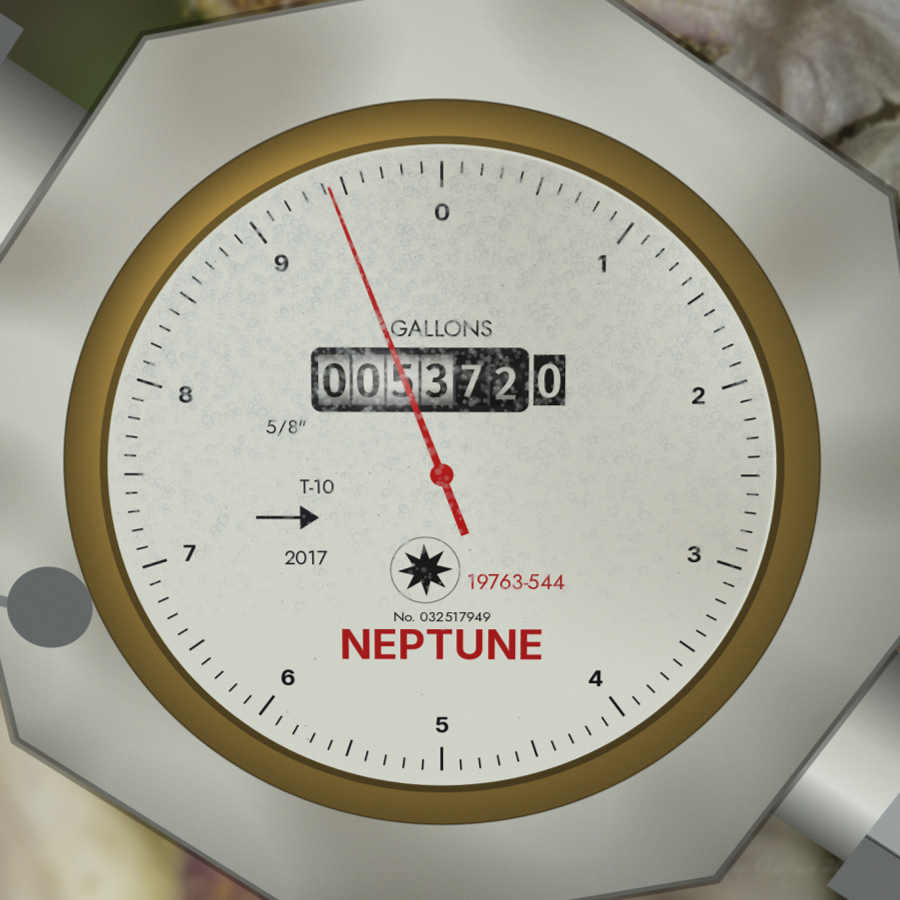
{"value": 53719.4, "unit": "gal"}
